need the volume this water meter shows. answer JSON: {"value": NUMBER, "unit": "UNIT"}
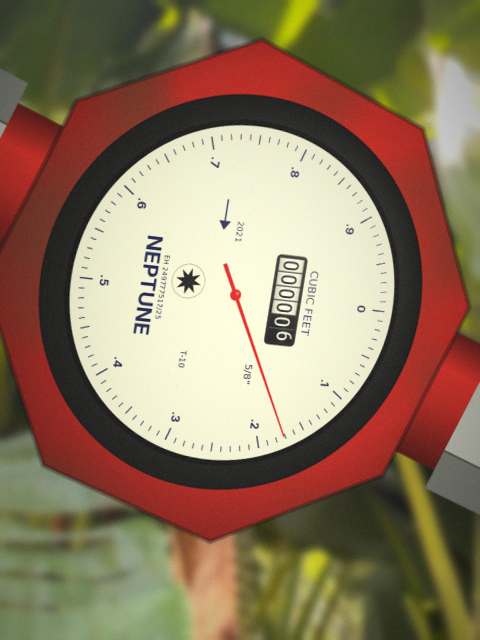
{"value": 6.17, "unit": "ft³"}
